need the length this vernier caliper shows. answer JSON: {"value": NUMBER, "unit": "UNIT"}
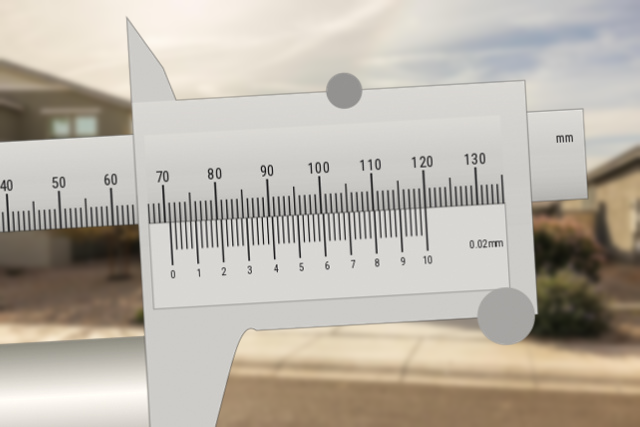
{"value": 71.0, "unit": "mm"}
